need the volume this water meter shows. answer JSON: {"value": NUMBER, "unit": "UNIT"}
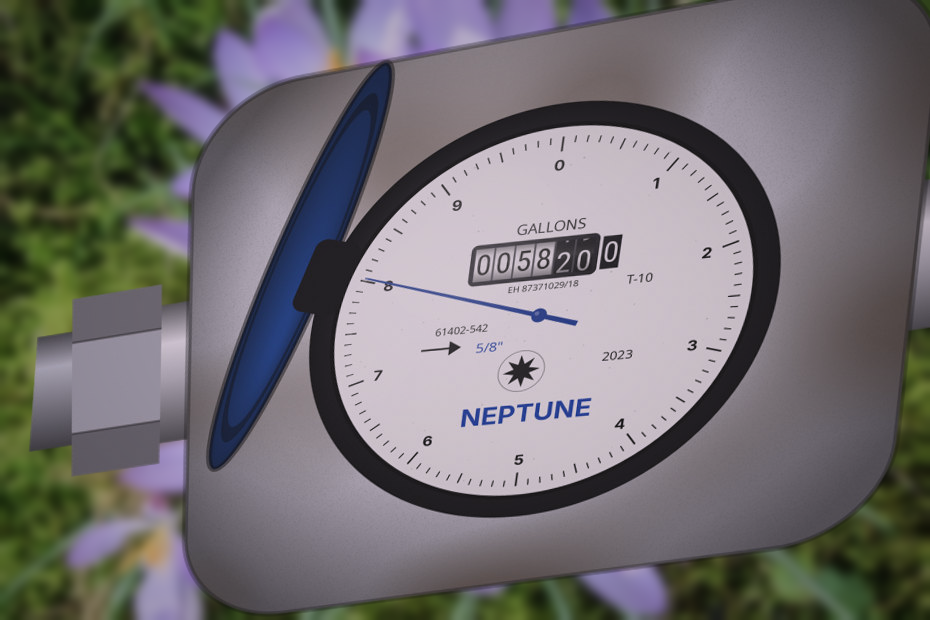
{"value": 58198.0, "unit": "gal"}
